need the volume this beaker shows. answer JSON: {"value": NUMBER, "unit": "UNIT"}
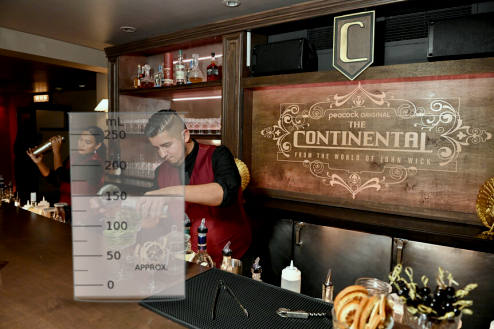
{"value": 150, "unit": "mL"}
